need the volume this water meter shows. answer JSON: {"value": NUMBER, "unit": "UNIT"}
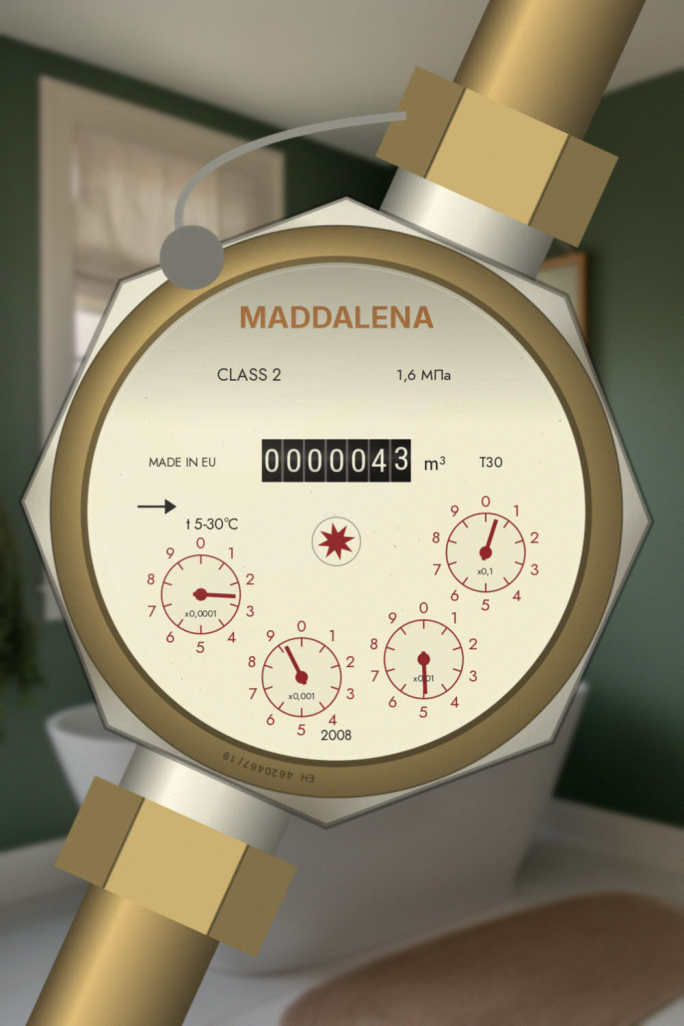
{"value": 43.0492, "unit": "m³"}
